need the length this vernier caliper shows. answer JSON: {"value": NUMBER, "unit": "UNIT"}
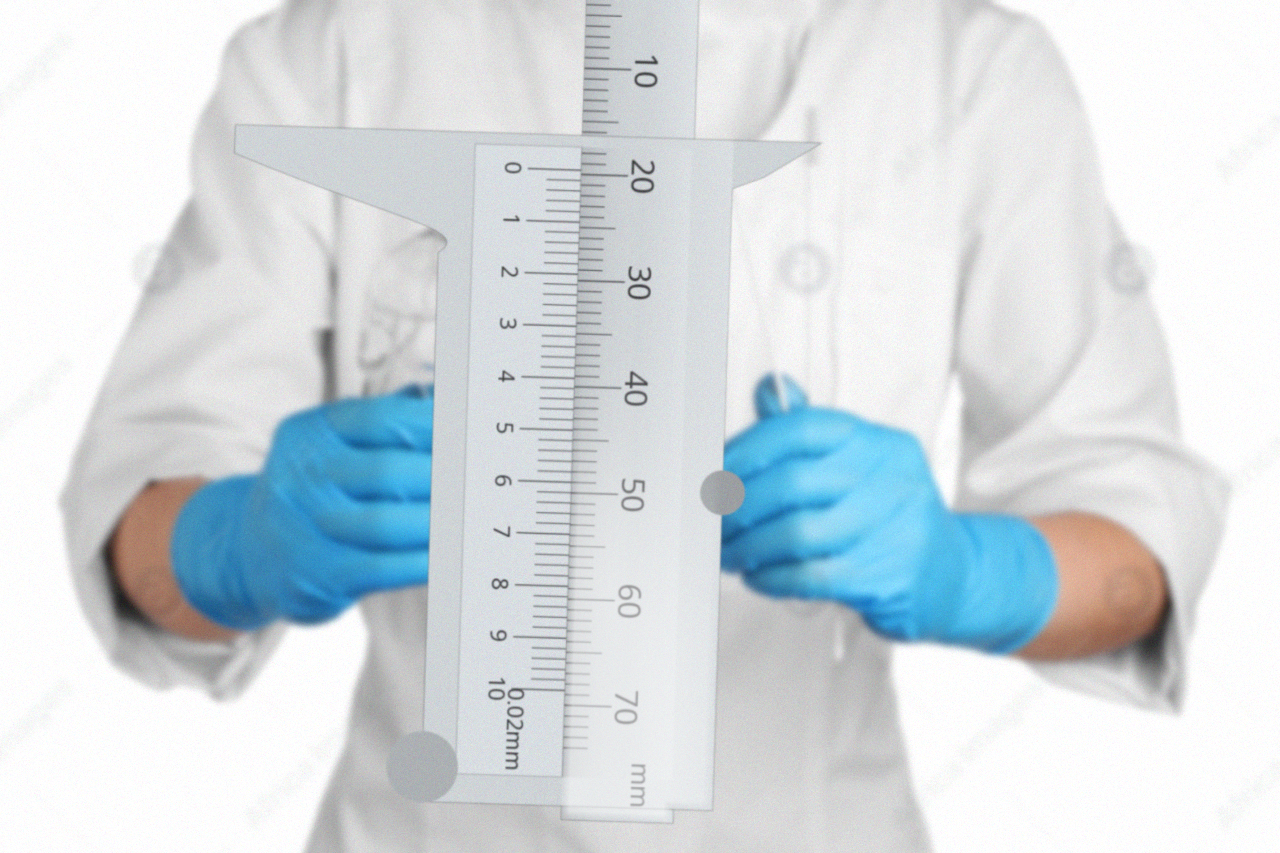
{"value": 19.6, "unit": "mm"}
